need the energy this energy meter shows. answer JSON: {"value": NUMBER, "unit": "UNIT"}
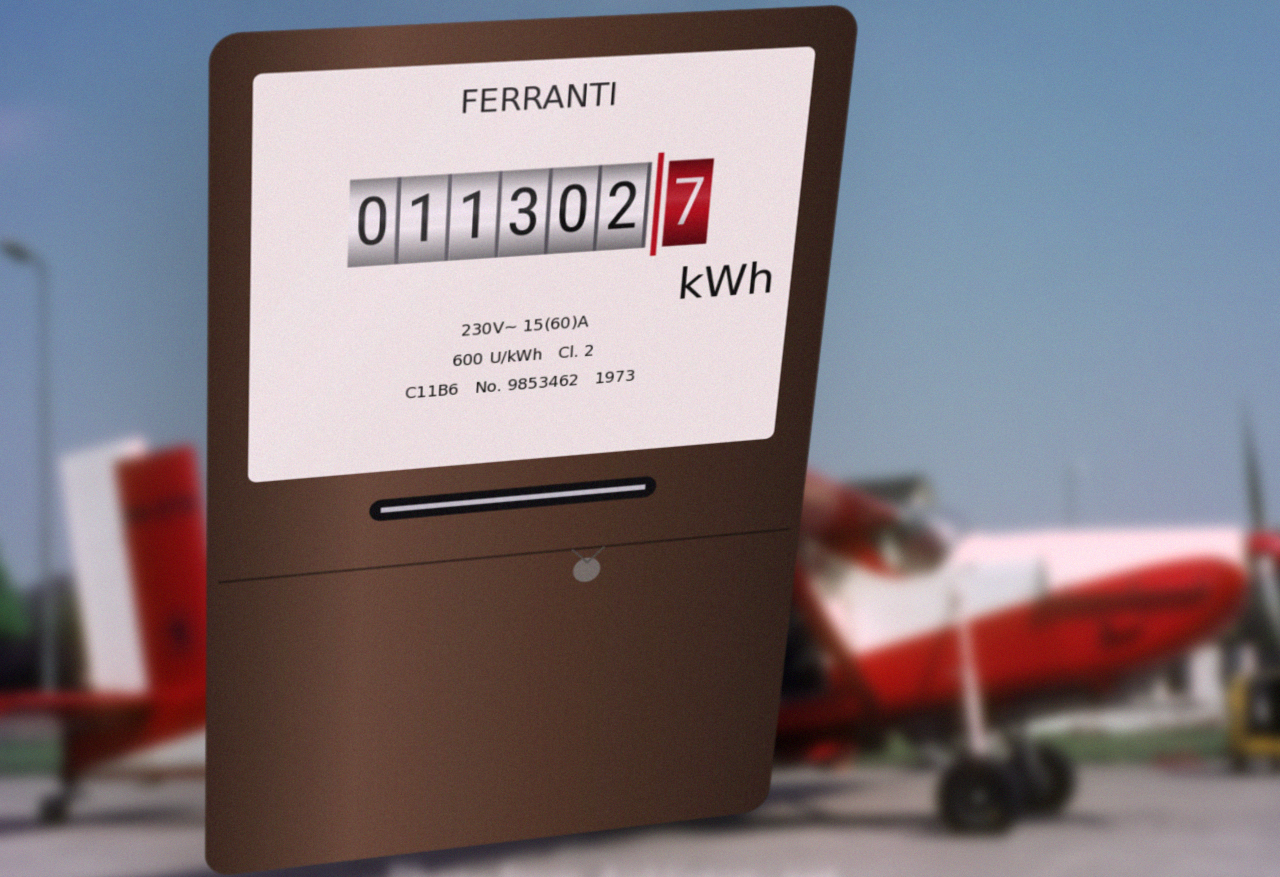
{"value": 11302.7, "unit": "kWh"}
